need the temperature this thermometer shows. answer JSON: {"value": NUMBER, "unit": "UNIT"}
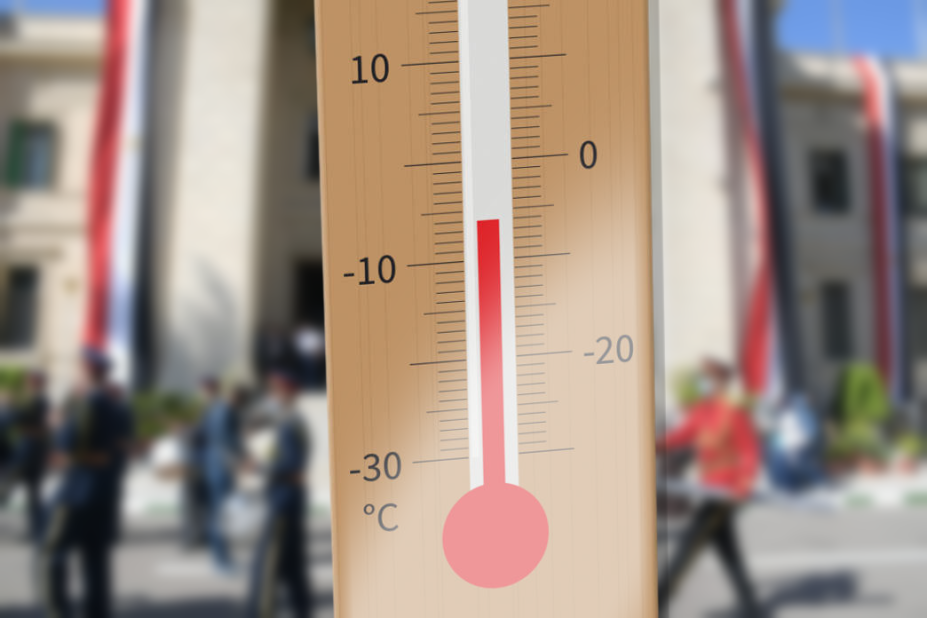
{"value": -6, "unit": "°C"}
